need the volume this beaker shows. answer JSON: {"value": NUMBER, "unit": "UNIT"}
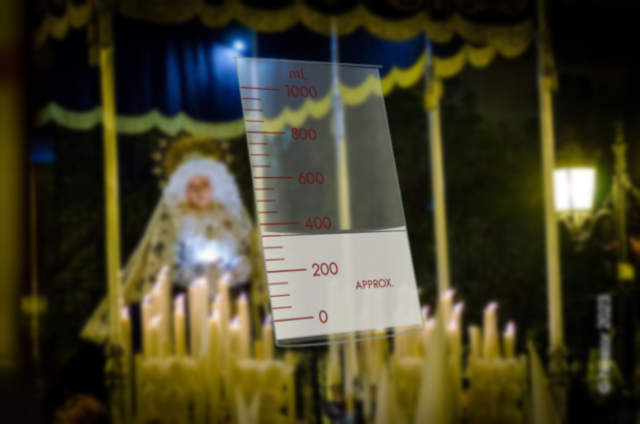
{"value": 350, "unit": "mL"}
